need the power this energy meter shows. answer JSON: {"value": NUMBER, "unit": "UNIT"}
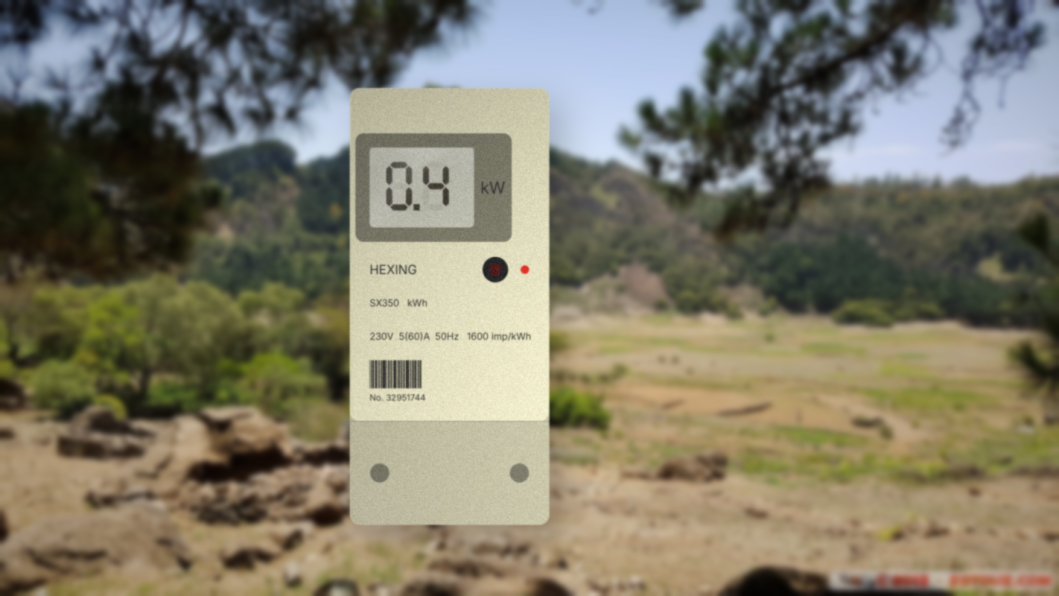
{"value": 0.4, "unit": "kW"}
